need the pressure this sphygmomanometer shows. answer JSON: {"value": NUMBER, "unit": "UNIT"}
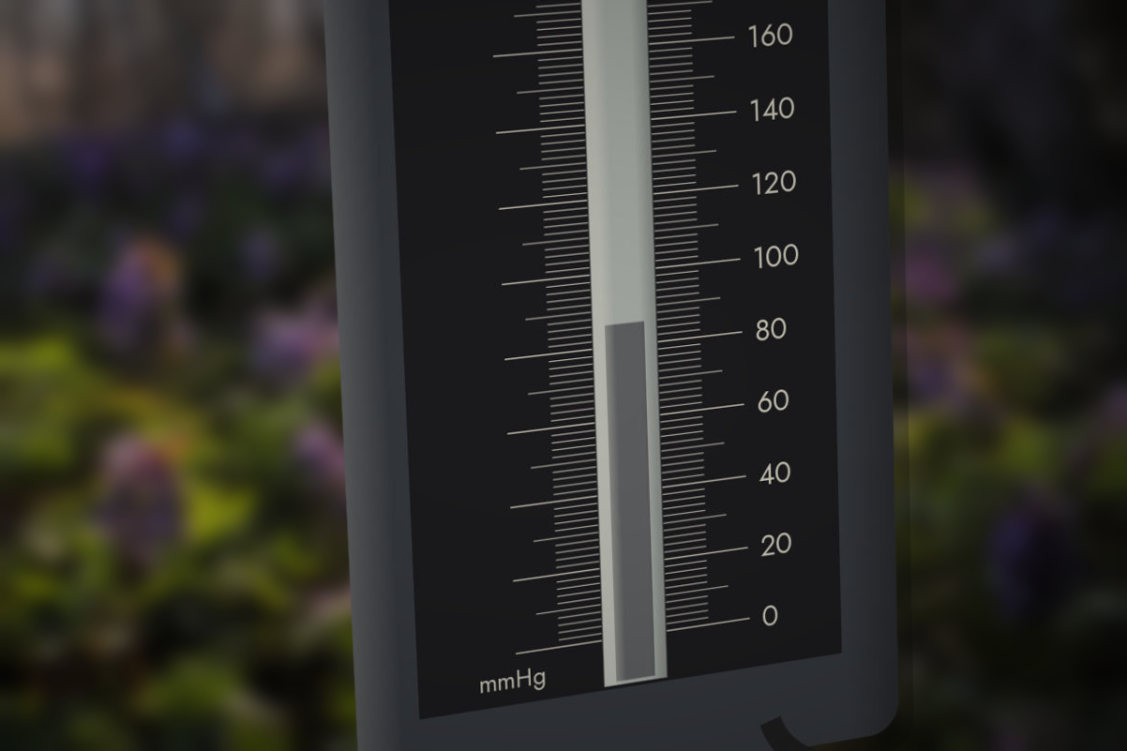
{"value": 86, "unit": "mmHg"}
